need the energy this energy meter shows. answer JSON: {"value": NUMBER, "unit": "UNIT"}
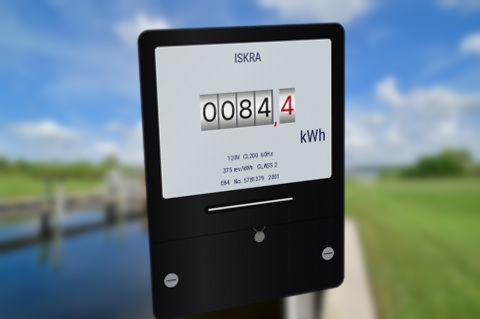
{"value": 84.4, "unit": "kWh"}
